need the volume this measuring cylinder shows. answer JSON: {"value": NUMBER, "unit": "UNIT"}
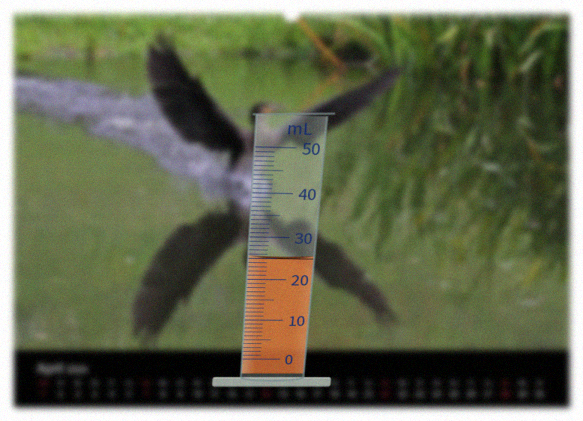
{"value": 25, "unit": "mL"}
